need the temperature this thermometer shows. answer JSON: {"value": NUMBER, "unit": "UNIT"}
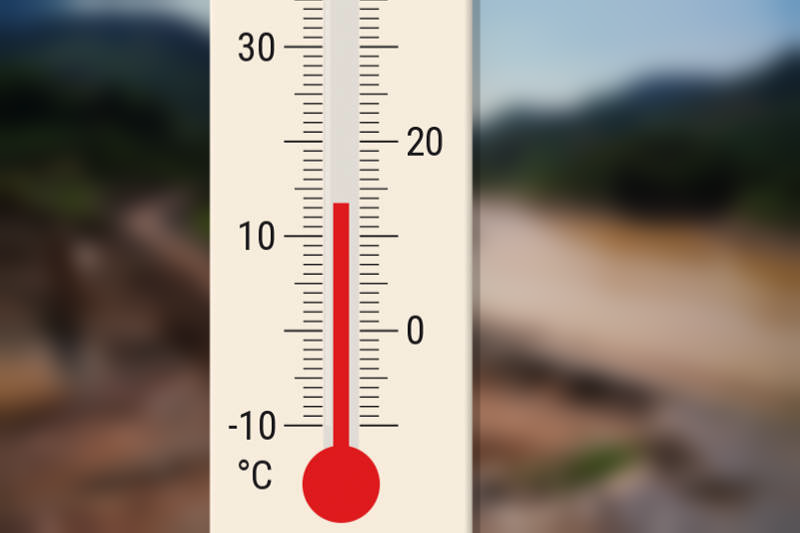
{"value": 13.5, "unit": "°C"}
